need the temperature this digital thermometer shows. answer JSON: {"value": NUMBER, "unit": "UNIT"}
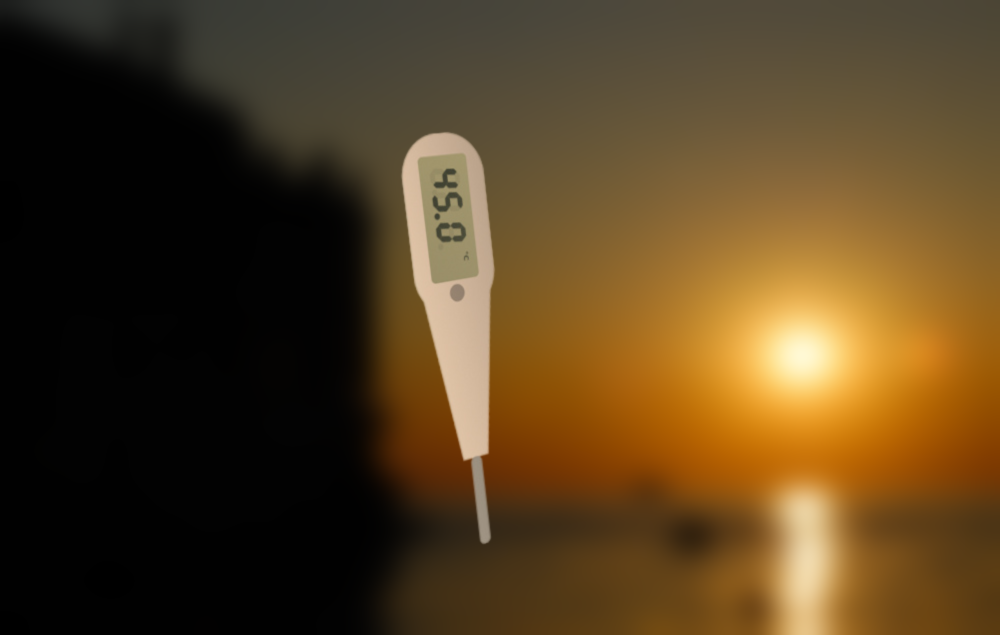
{"value": 45.0, "unit": "°C"}
